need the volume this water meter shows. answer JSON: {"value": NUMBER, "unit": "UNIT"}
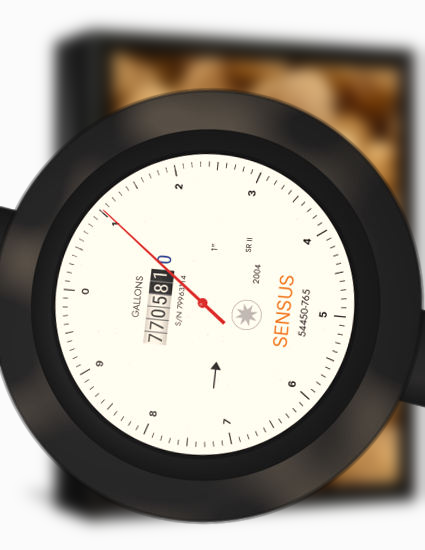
{"value": 7705811.0, "unit": "gal"}
